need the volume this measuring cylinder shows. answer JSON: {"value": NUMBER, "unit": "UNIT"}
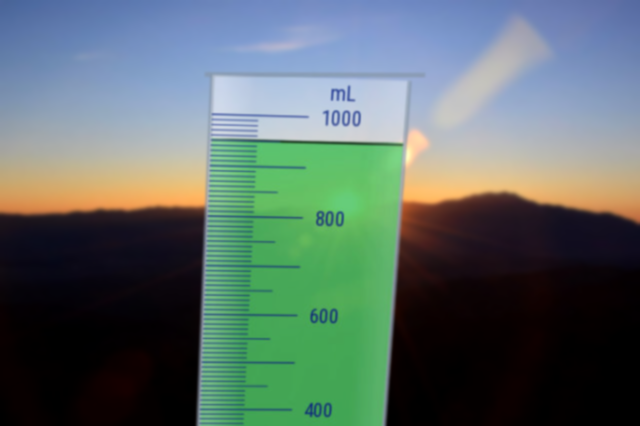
{"value": 950, "unit": "mL"}
